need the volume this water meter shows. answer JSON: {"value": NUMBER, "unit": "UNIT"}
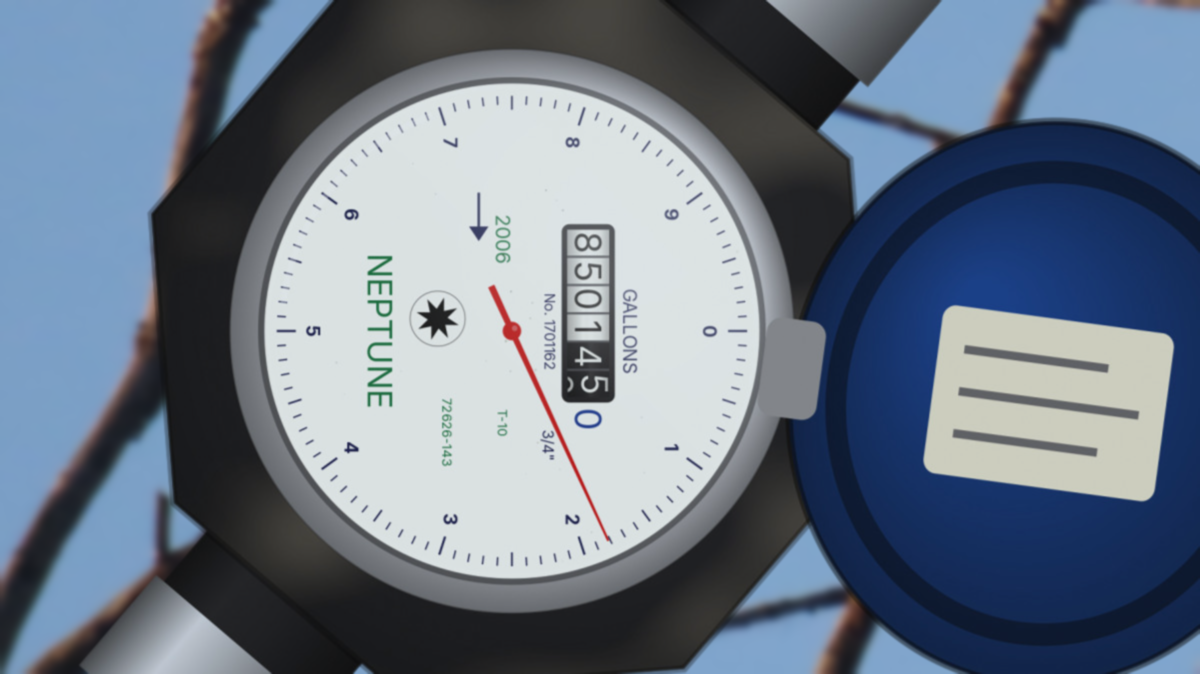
{"value": 8501451.8, "unit": "gal"}
